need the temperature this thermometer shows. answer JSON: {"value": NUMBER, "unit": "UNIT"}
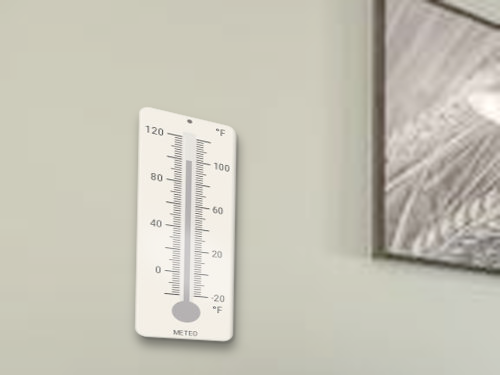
{"value": 100, "unit": "°F"}
